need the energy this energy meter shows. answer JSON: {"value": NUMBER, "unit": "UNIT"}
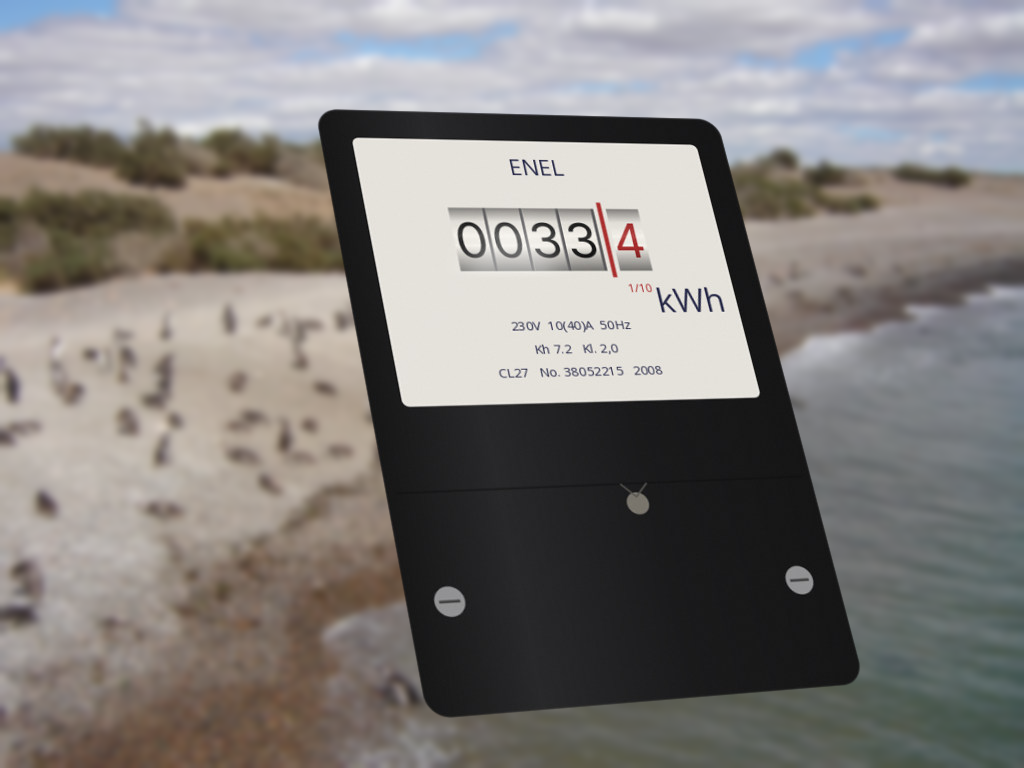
{"value": 33.4, "unit": "kWh"}
